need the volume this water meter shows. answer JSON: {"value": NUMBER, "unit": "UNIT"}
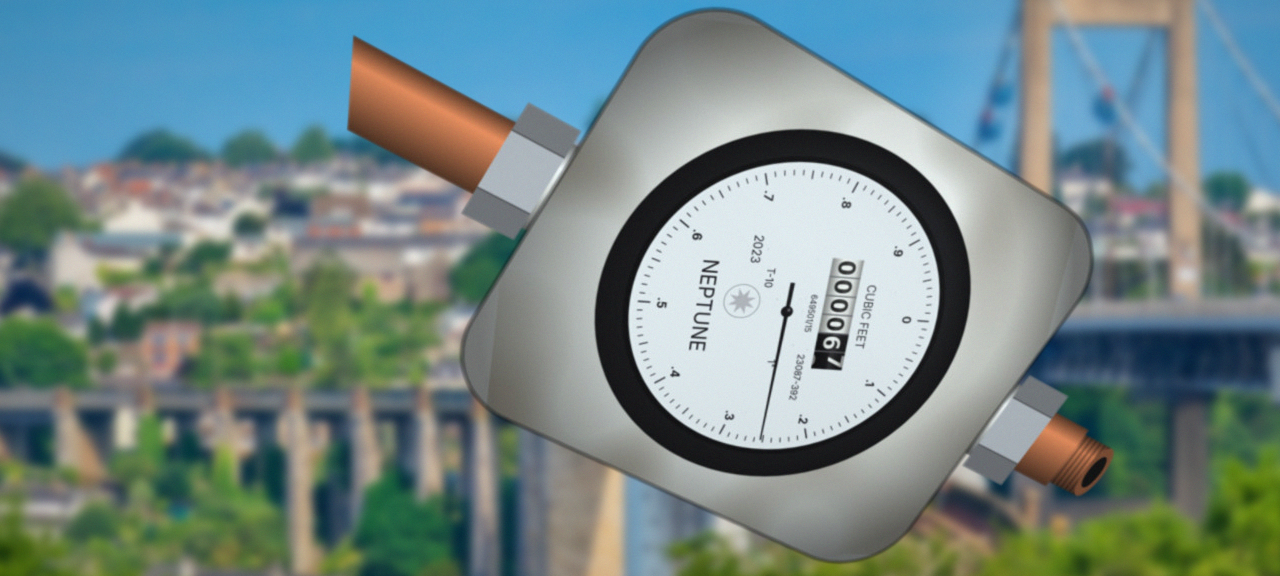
{"value": 67.25, "unit": "ft³"}
